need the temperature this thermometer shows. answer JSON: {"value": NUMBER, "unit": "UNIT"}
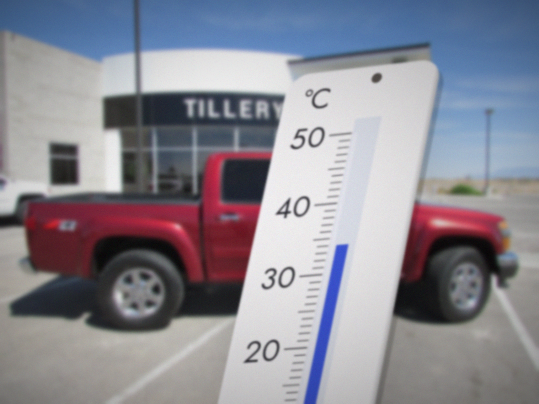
{"value": 34, "unit": "°C"}
